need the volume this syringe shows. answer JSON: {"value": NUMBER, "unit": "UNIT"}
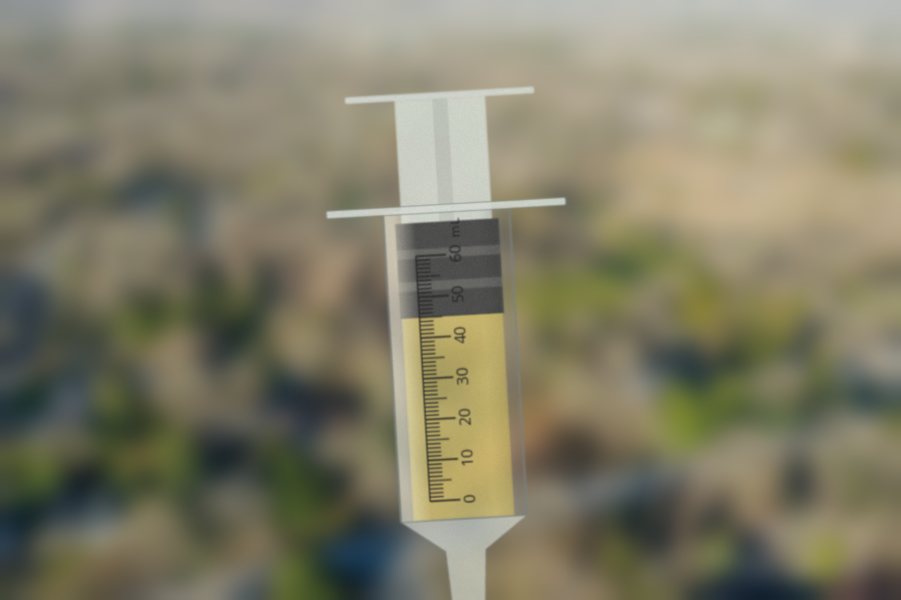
{"value": 45, "unit": "mL"}
